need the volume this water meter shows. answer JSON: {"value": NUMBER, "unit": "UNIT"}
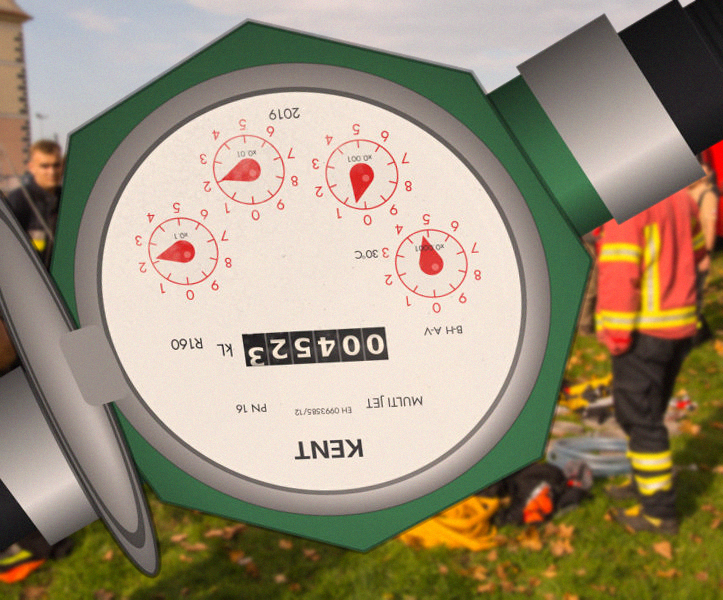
{"value": 4523.2204, "unit": "kL"}
